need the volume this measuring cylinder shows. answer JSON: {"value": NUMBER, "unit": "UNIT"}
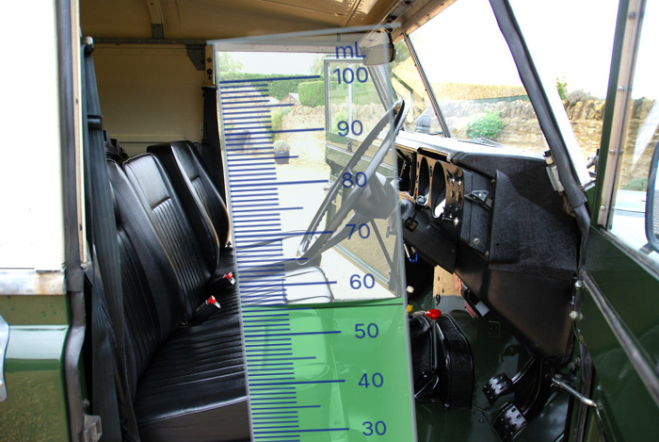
{"value": 55, "unit": "mL"}
